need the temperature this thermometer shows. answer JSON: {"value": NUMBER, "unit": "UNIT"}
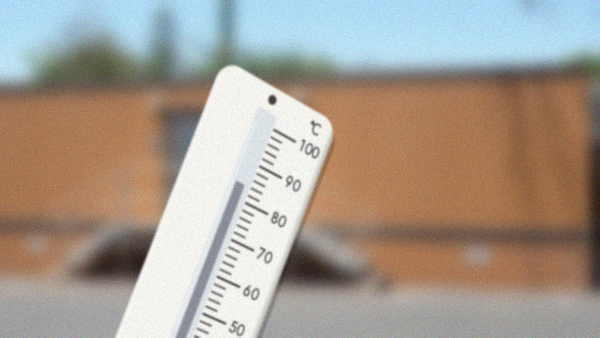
{"value": 84, "unit": "°C"}
